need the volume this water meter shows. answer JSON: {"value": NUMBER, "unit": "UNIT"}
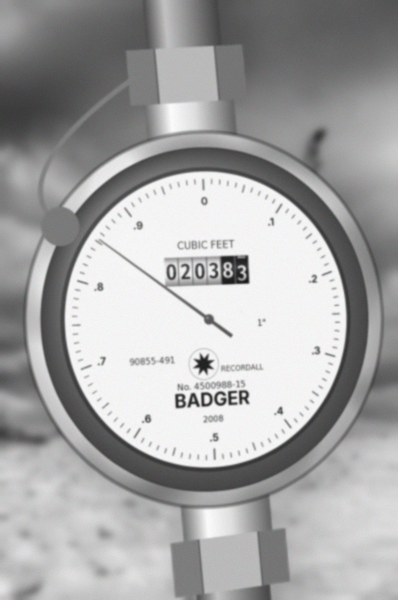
{"value": 20382.85, "unit": "ft³"}
